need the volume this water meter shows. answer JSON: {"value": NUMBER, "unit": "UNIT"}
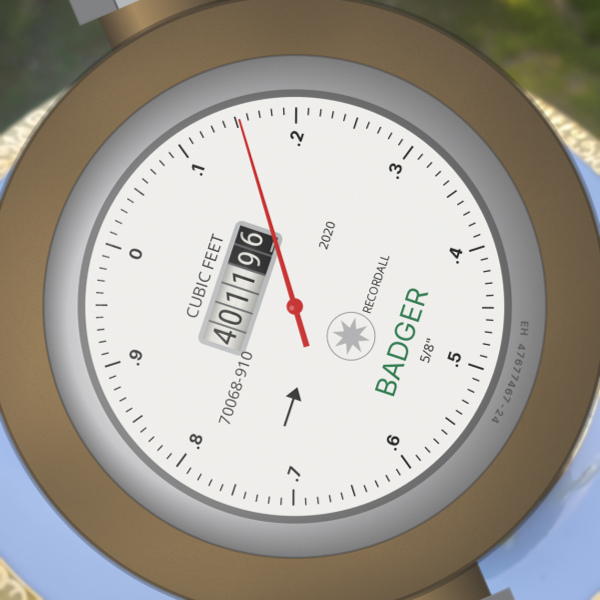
{"value": 401196.15, "unit": "ft³"}
